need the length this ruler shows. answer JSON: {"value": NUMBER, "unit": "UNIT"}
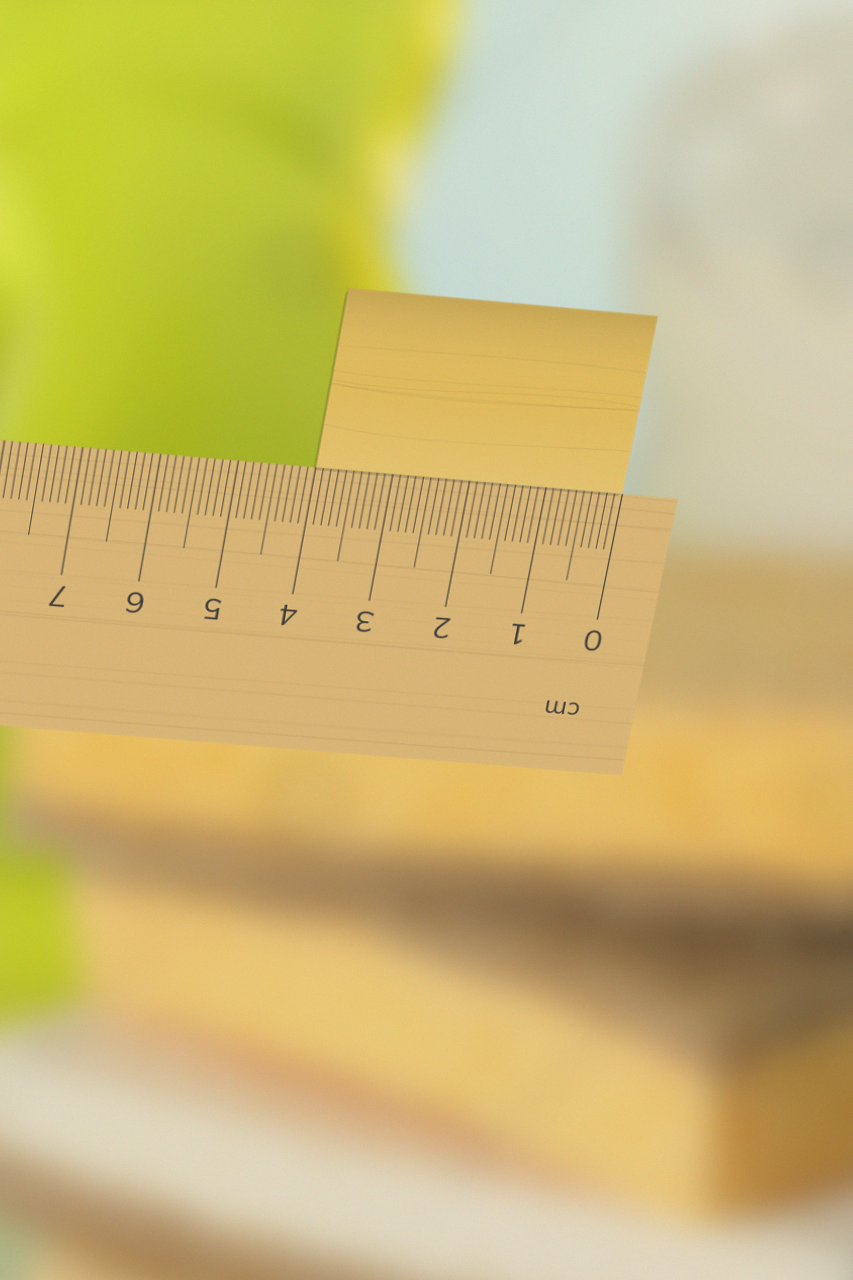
{"value": 4, "unit": "cm"}
